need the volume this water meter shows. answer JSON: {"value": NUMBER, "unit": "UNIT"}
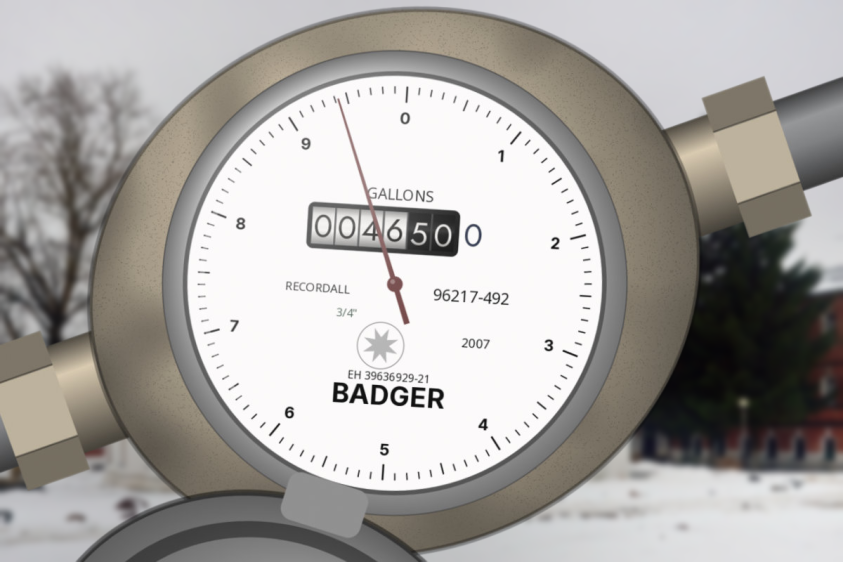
{"value": 46499.4, "unit": "gal"}
